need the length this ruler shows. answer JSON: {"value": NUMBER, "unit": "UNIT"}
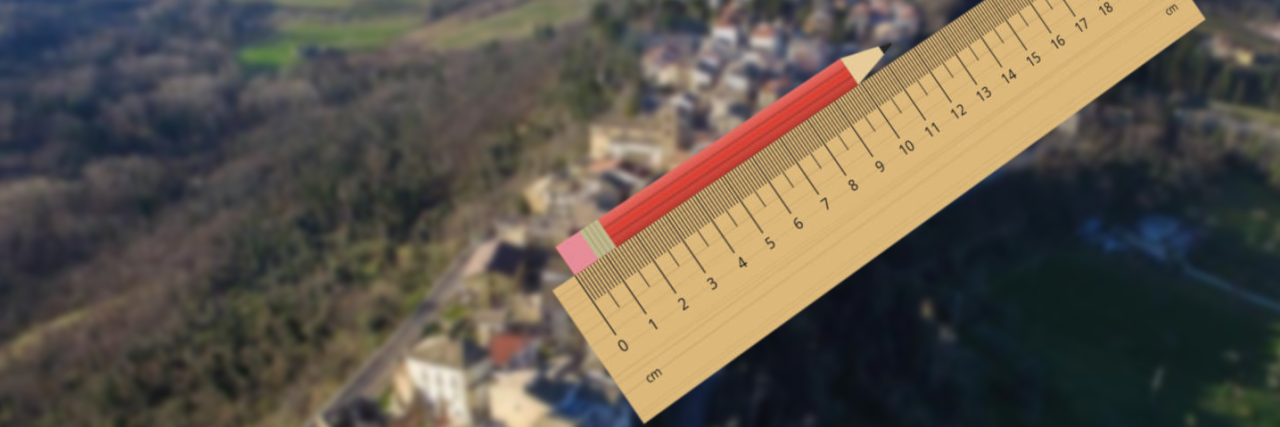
{"value": 11.5, "unit": "cm"}
